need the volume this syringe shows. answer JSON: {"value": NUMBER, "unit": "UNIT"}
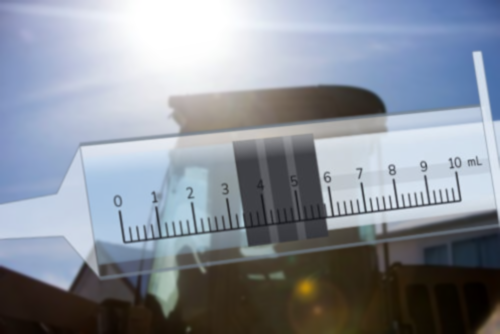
{"value": 3.4, "unit": "mL"}
